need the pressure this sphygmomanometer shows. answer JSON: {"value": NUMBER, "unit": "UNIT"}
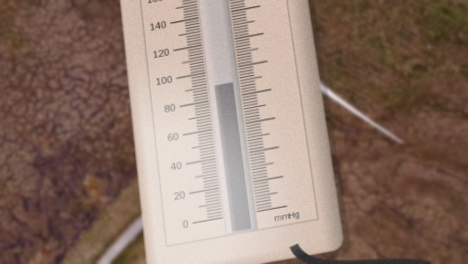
{"value": 90, "unit": "mmHg"}
